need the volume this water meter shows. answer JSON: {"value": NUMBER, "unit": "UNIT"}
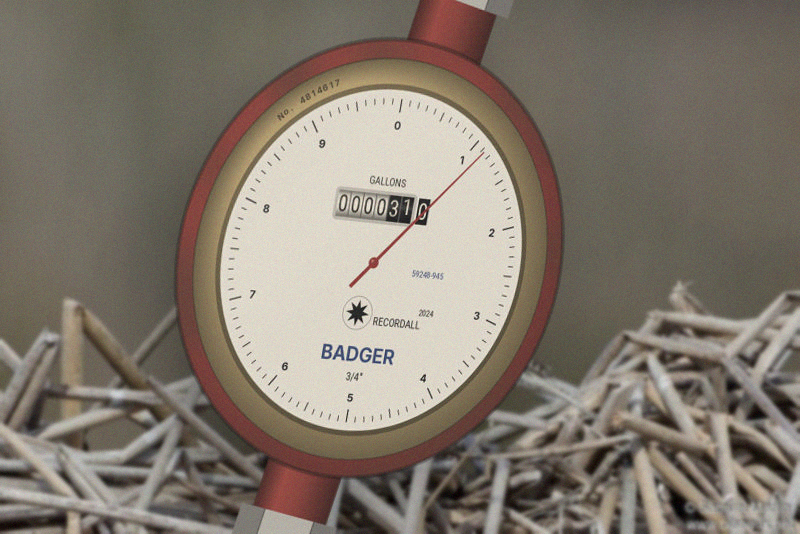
{"value": 311.1, "unit": "gal"}
